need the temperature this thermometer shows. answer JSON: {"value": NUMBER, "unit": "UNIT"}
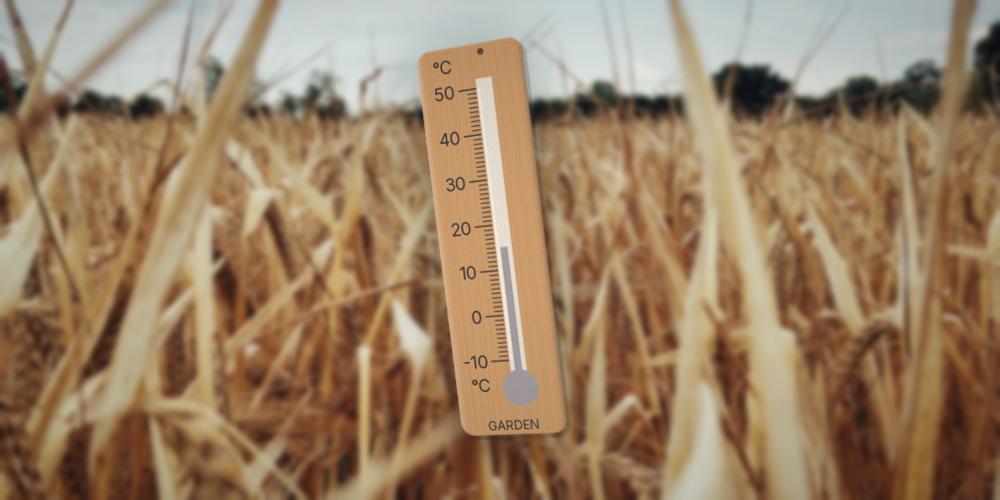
{"value": 15, "unit": "°C"}
